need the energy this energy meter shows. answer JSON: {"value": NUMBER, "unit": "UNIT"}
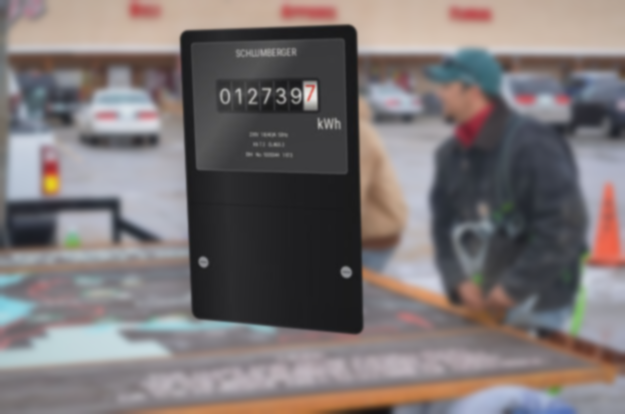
{"value": 12739.7, "unit": "kWh"}
